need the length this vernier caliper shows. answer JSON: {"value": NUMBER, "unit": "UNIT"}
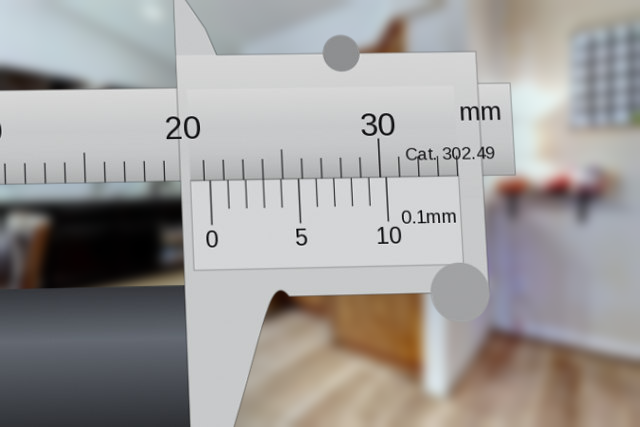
{"value": 21.3, "unit": "mm"}
